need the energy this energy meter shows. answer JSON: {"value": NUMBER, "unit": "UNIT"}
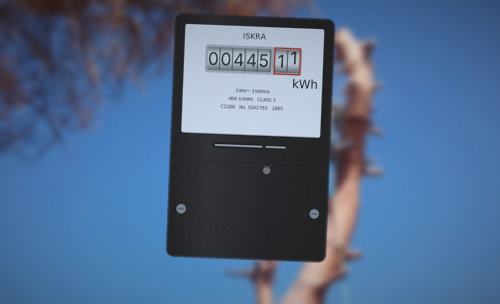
{"value": 445.11, "unit": "kWh"}
